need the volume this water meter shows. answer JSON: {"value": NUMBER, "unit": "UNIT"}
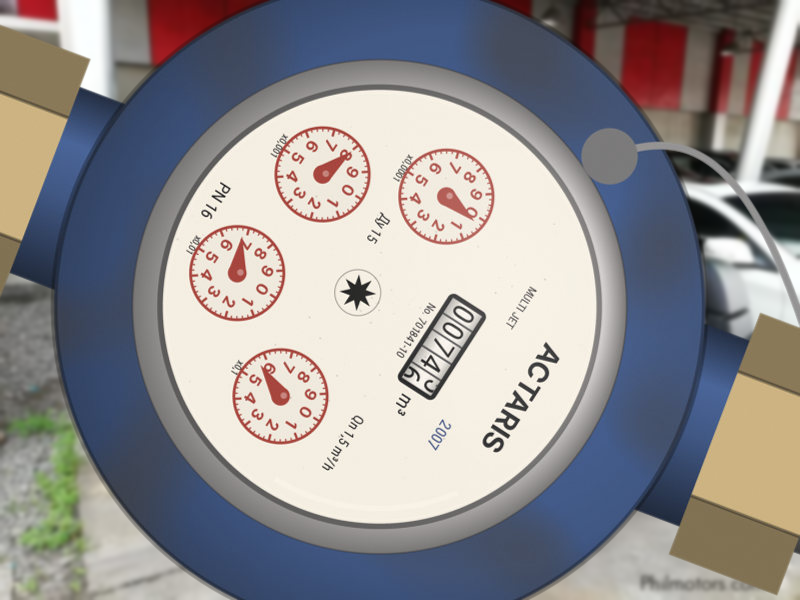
{"value": 745.5680, "unit": "m³"}
